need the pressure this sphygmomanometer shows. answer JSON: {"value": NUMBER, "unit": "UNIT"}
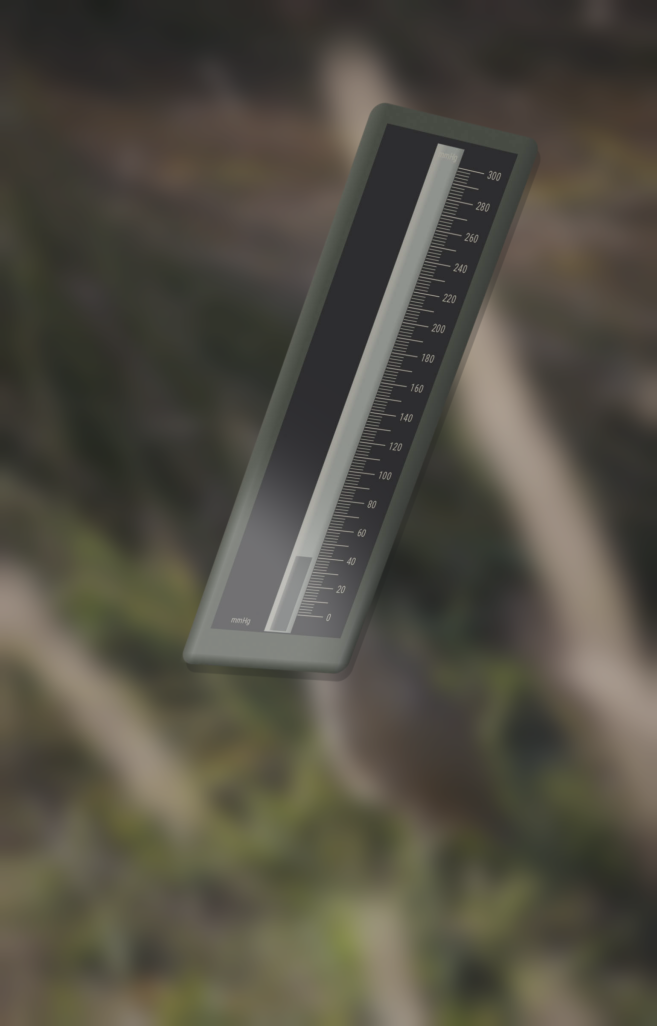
{"value": 40, "unit": "mmHg"}
